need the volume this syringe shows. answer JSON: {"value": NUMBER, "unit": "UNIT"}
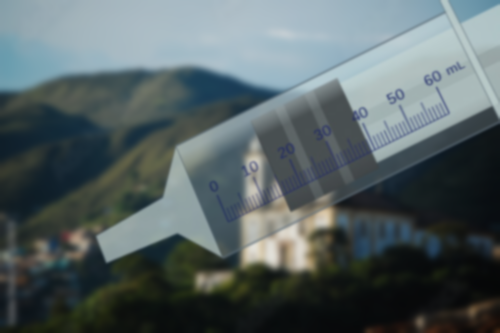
{"value": 15, "unit": "mL"}
